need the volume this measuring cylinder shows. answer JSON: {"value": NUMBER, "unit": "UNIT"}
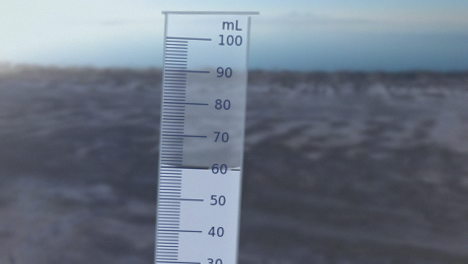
{"value": 60, "unit": "mL"}
